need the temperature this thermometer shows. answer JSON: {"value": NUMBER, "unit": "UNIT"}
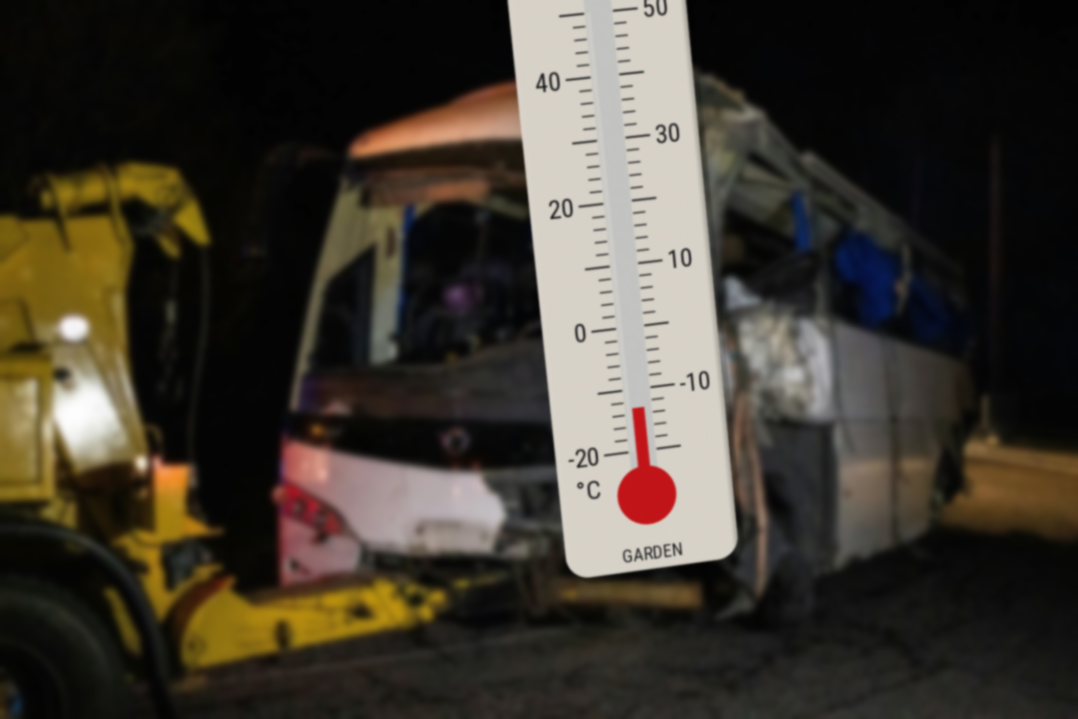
{"value": -13, "unit": "°C"}
